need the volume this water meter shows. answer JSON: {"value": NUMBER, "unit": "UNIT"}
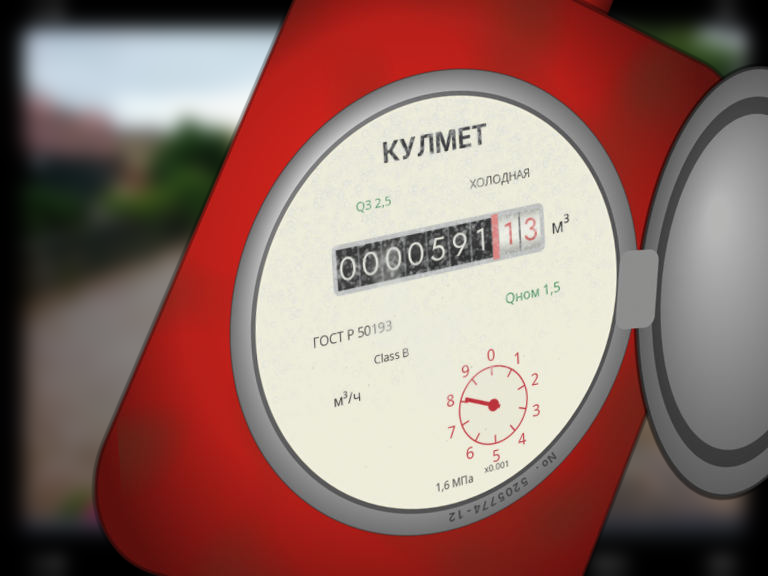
{"value": 591.138, "unit": "m³"}
